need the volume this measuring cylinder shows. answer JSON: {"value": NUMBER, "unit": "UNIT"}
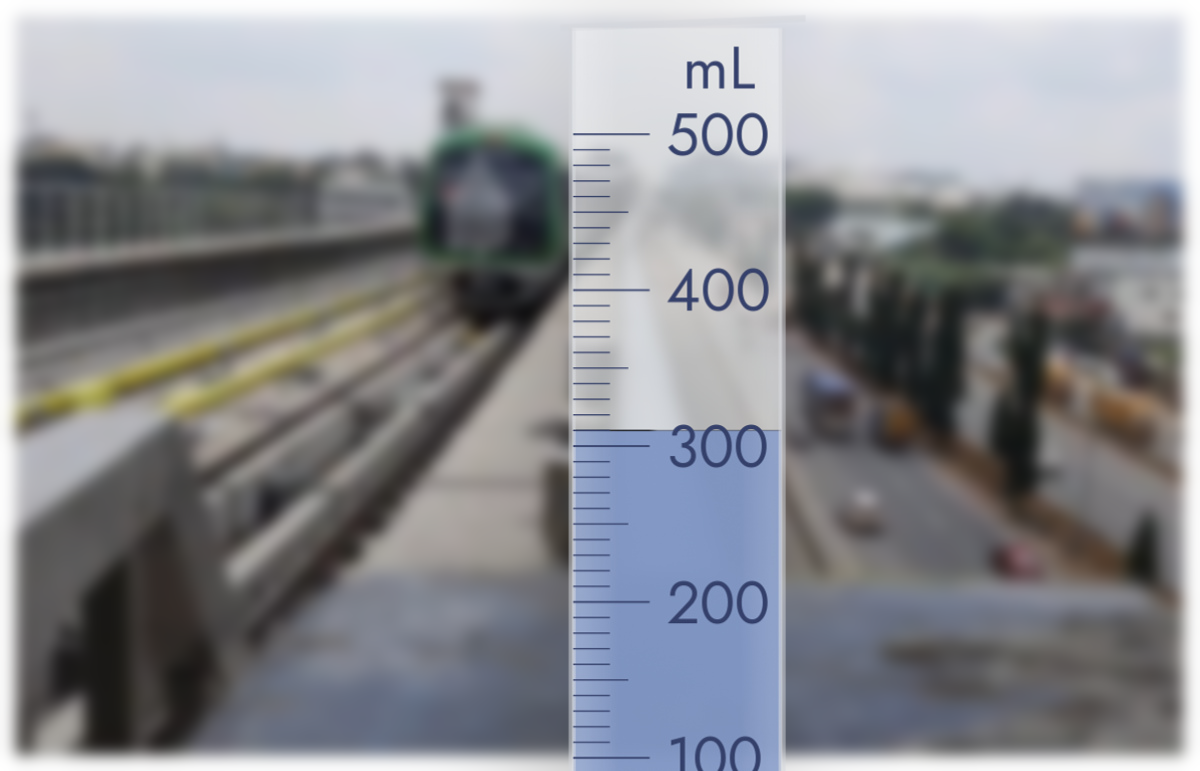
{"value": 310, "unit": "mL"}
